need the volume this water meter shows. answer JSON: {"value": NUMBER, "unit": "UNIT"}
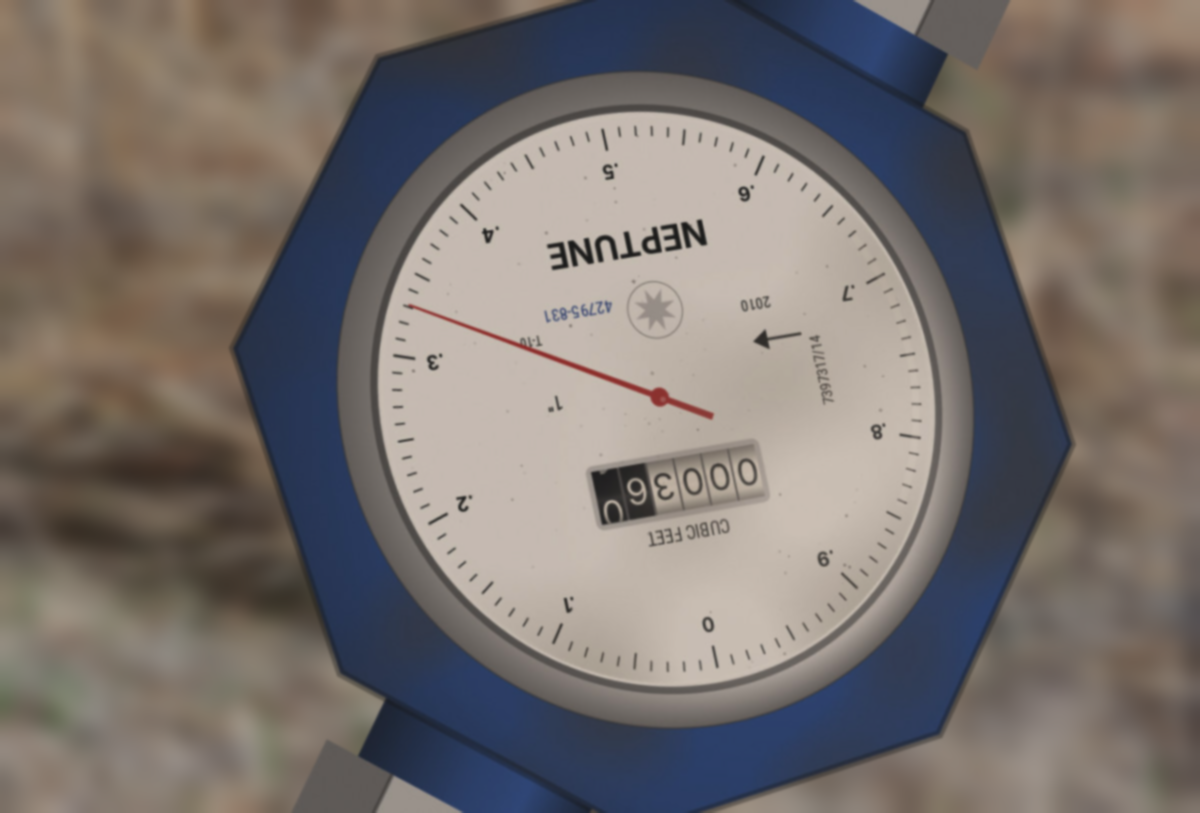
{"value": 360.33, "unit": "ft³"}
